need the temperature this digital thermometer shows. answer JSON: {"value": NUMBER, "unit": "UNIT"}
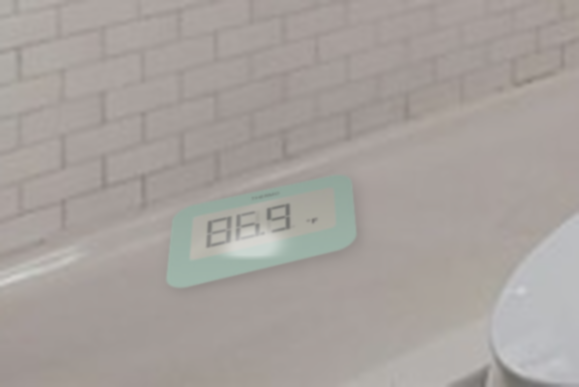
{"value": 86.9, "unit": "°F"}
